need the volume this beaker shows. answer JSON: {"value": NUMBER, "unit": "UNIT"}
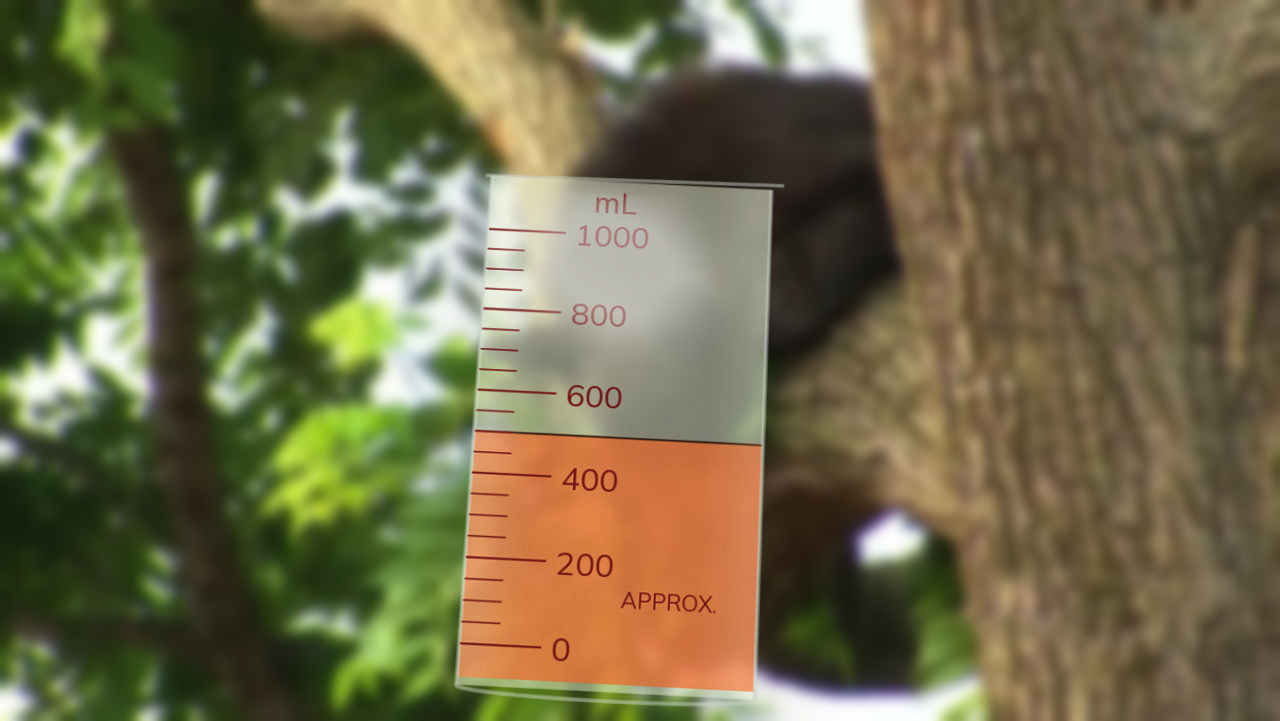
{"value": 500, "unit": "mL"}
